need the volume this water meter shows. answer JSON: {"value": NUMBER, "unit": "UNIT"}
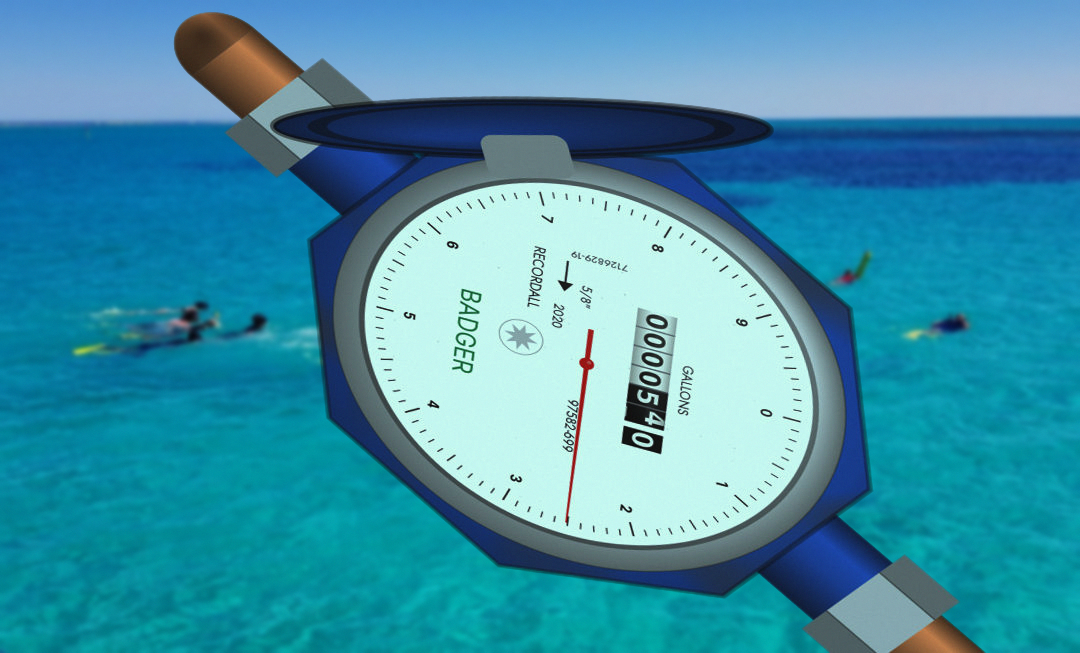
{"value": 542.5, "unit": "gal"}
